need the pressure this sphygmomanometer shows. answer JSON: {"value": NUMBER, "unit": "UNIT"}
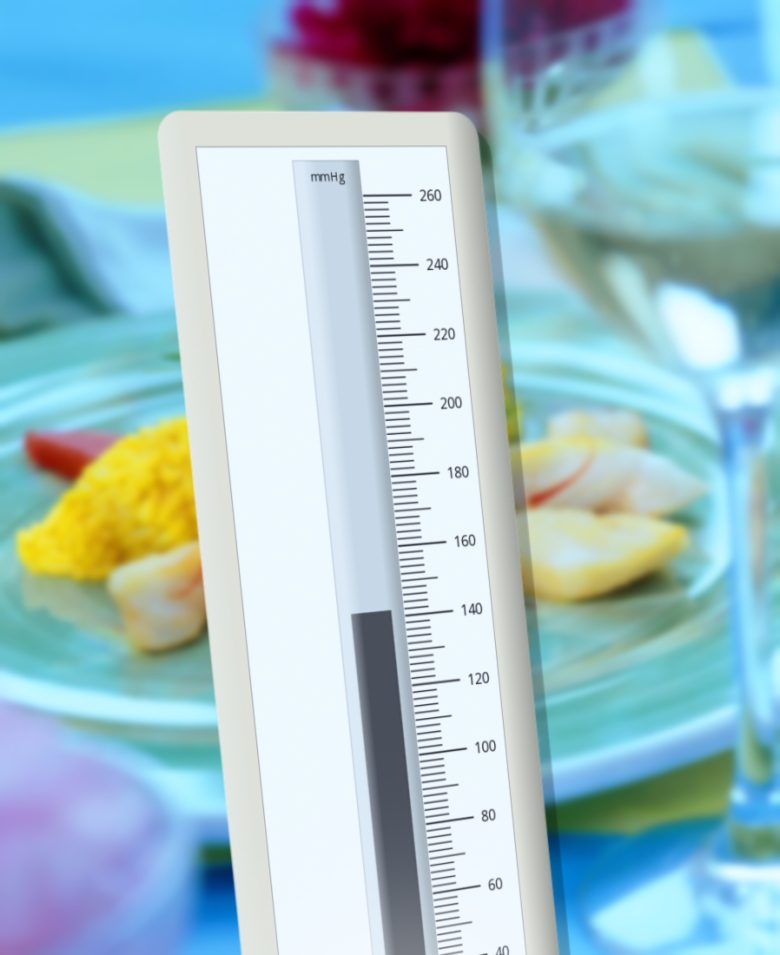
{"value": 142, "unit": "mmHg"}
